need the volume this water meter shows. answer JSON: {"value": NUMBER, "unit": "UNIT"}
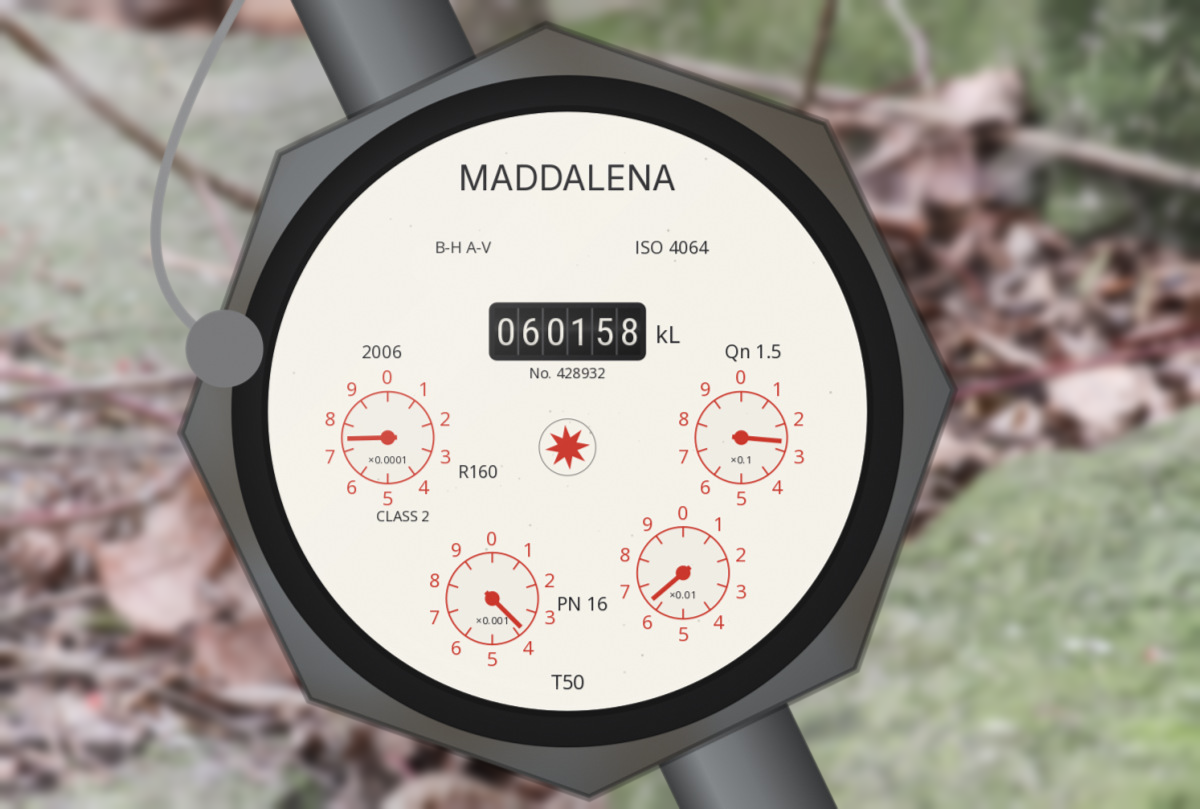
{"value": 60158.2637, "unit": "kL"}
